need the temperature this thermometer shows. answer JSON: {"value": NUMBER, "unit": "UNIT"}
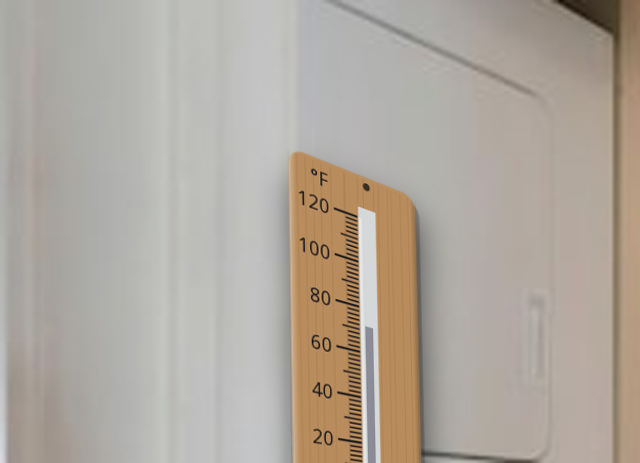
{"value": 72, "unit": "°F"}
